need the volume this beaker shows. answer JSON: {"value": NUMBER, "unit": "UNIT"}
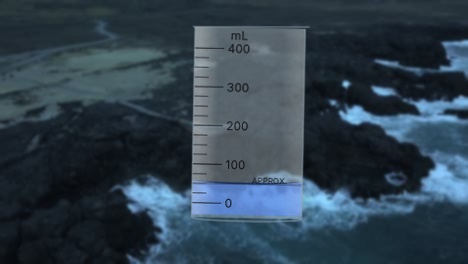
{"value": 50, "unit": "mL"}
